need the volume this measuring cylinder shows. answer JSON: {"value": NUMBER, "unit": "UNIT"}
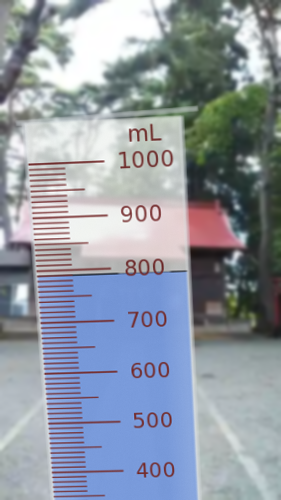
{"value": 790, "unit": "mL"}
